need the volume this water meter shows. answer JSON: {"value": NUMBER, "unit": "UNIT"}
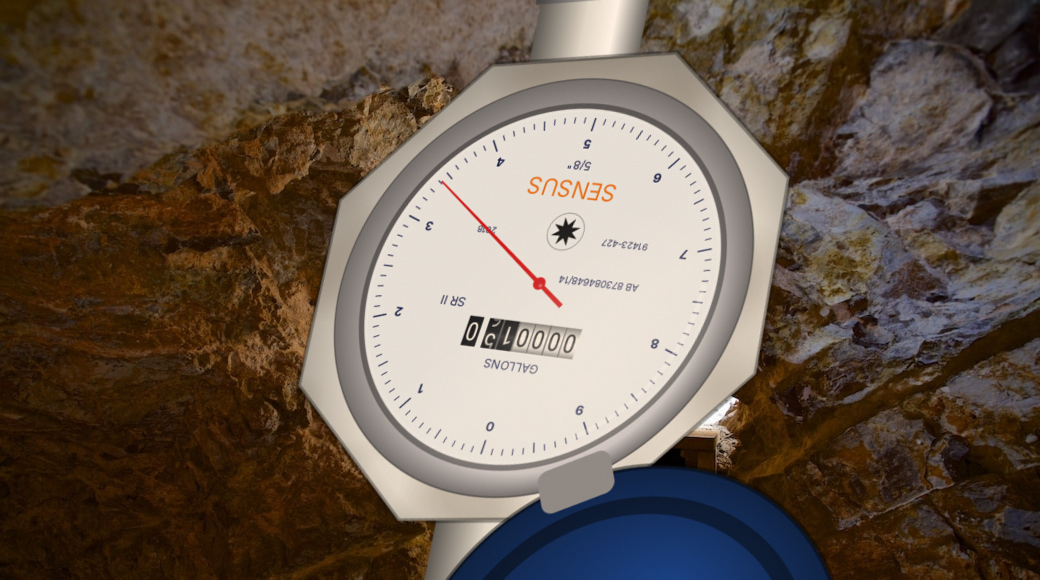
{"value": 153.4, "unit": "gal"}
